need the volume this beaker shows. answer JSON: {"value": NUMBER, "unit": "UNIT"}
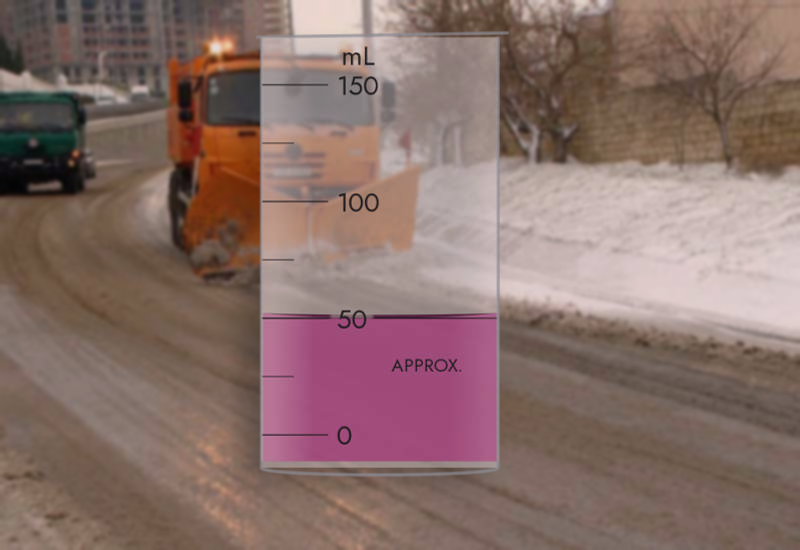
{"value": 50, "unit": "mL"}
